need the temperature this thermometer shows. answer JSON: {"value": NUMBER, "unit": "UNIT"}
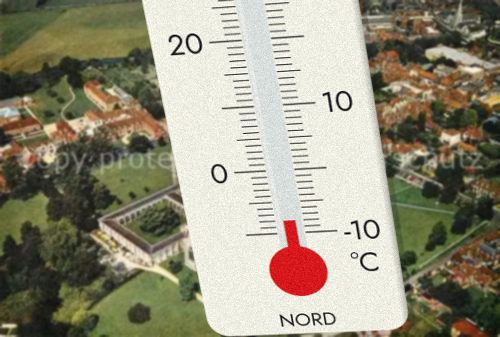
{"value": -8, "unit": "°C"}
